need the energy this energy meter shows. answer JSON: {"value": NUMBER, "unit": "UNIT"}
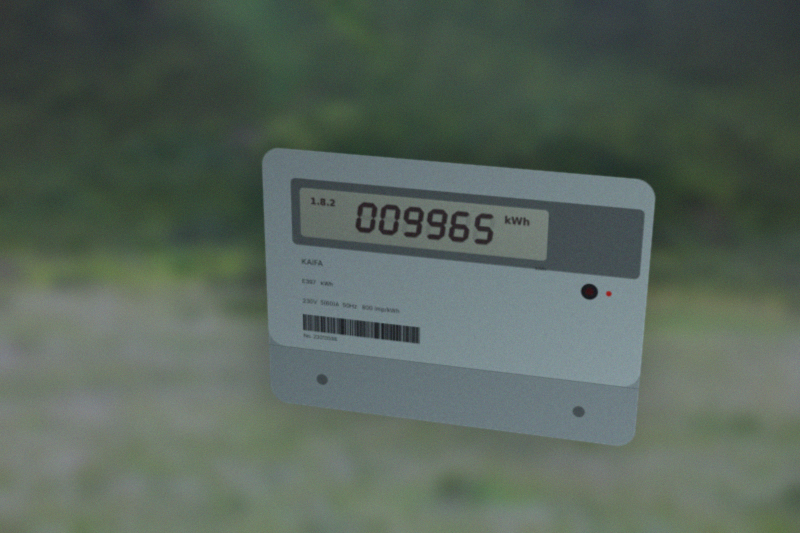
{"value": 9965, "unit": "kWh"}
